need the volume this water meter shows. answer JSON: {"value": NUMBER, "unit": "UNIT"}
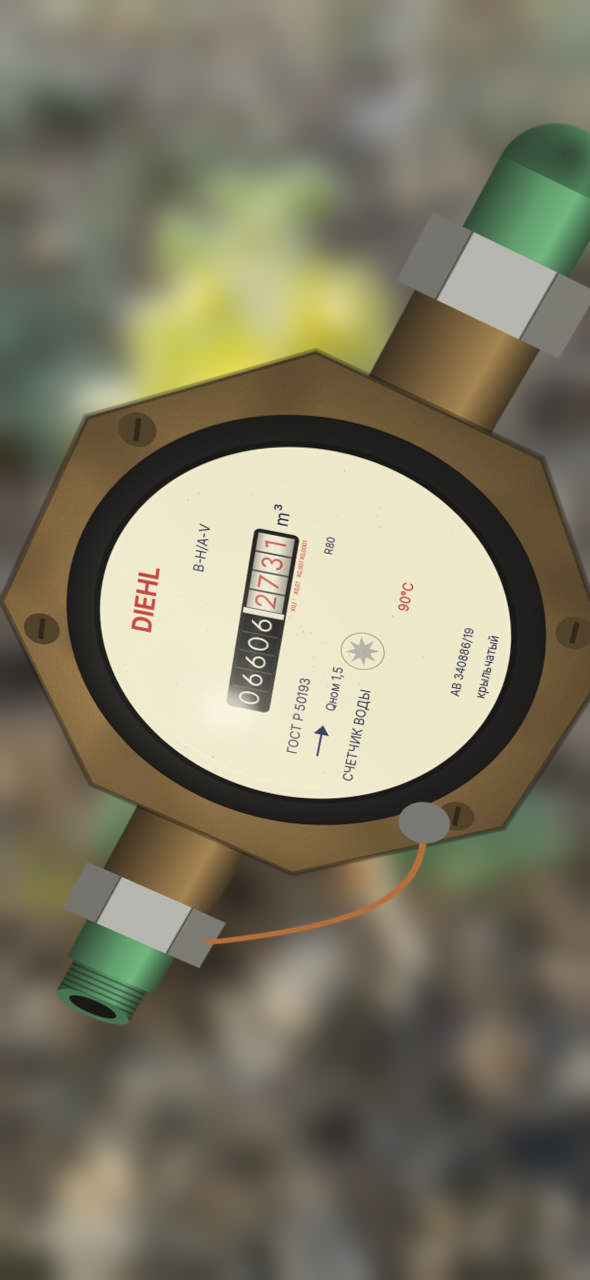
{"value": 6606.2731, "unit": "m³"}
